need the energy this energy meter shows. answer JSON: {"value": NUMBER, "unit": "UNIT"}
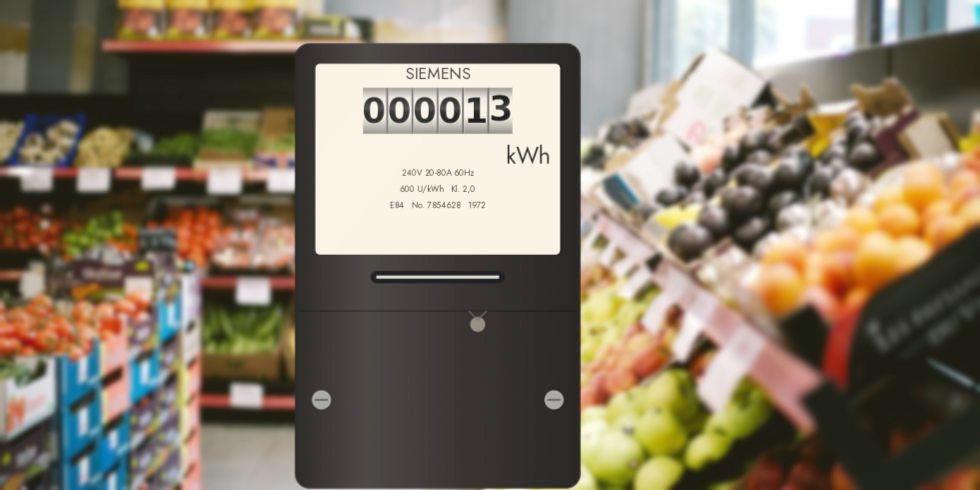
{"value": 13, "unit": "kWh"}
